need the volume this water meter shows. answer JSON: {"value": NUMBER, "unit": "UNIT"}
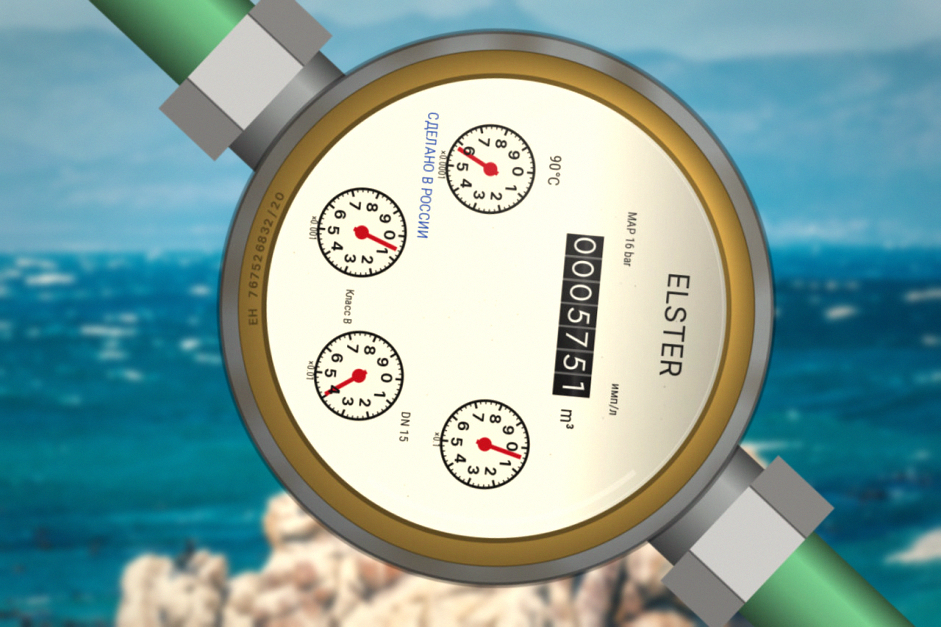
{"value": 5751.0405, "unit": "m³"}
